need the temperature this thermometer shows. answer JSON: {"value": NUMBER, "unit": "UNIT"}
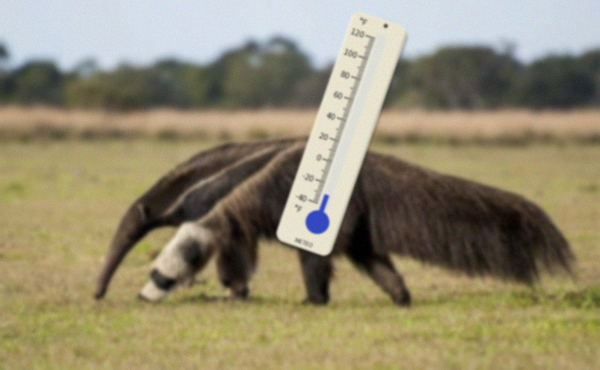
{"value": -30, "unit": "°F"}
